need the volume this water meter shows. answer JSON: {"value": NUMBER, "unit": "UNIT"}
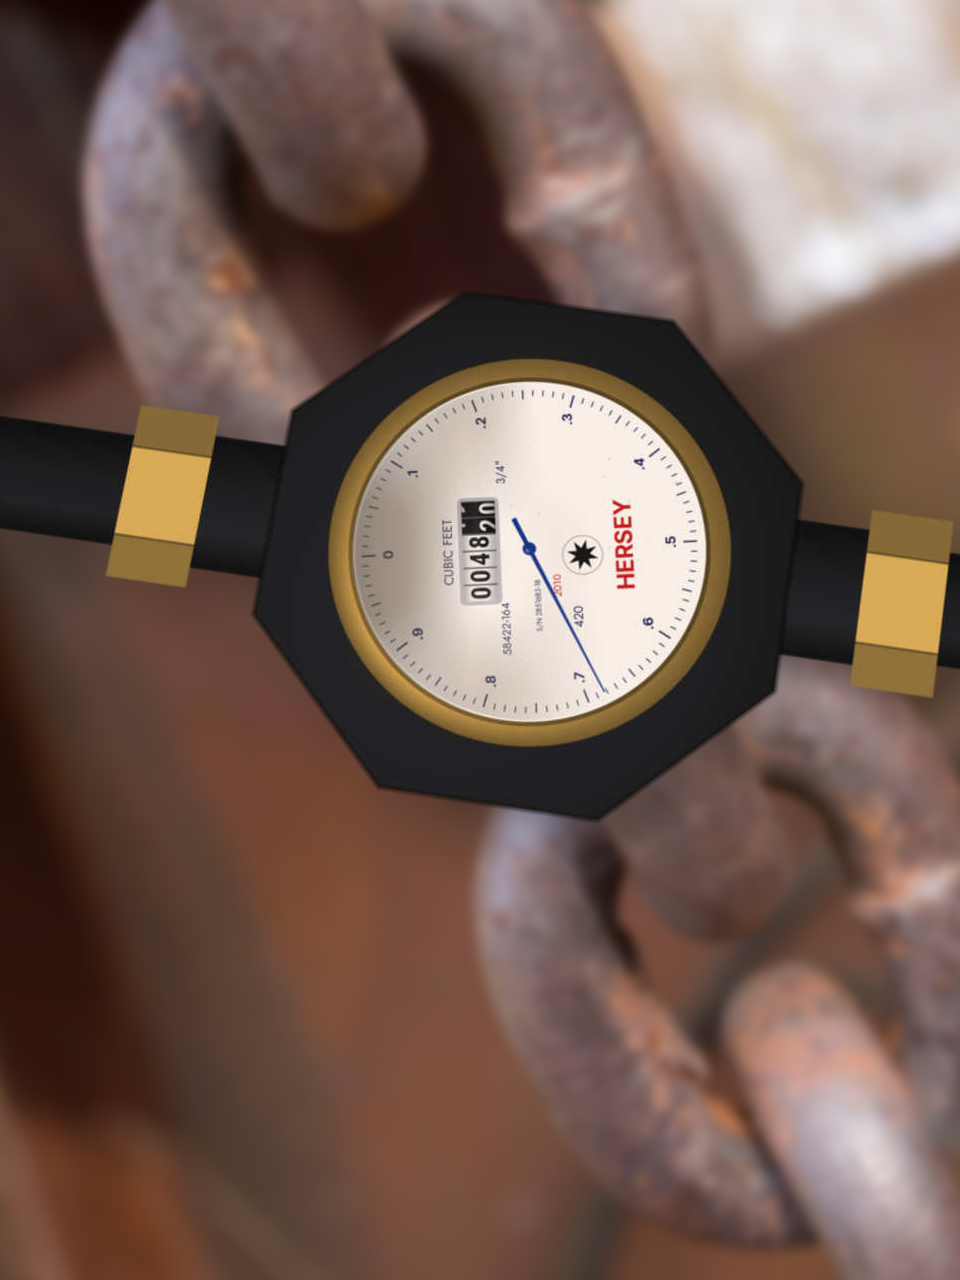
{"value": 4819.68, "unit": "ft³"}
